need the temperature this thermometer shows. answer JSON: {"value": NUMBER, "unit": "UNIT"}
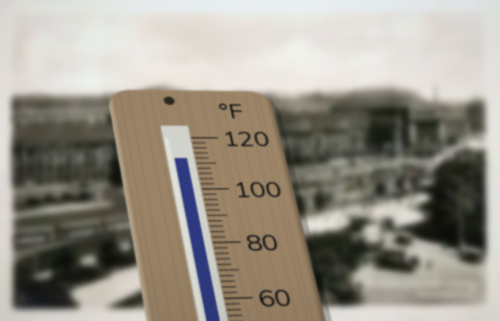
{"value": 112, "unit": "°F"}
